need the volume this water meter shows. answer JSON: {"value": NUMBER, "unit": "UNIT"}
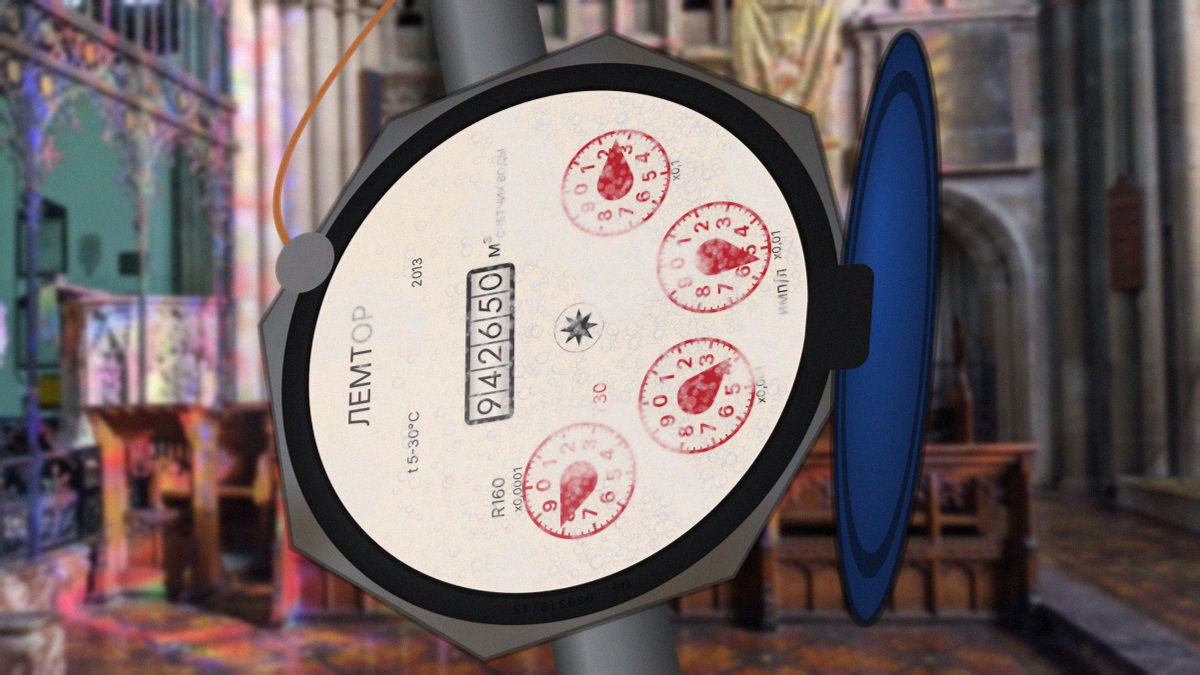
{"value": 942650.2538, "unit": "m³"}
